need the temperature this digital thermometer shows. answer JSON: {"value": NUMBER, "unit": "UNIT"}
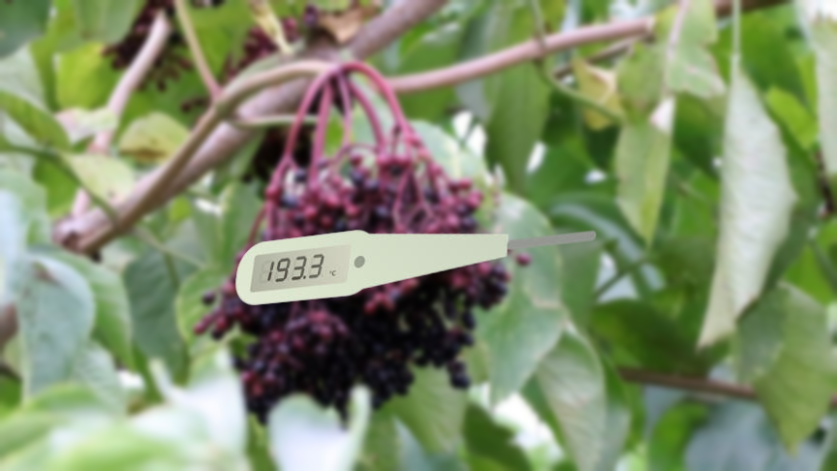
{"value": 193.3, "unit": "°C"}
